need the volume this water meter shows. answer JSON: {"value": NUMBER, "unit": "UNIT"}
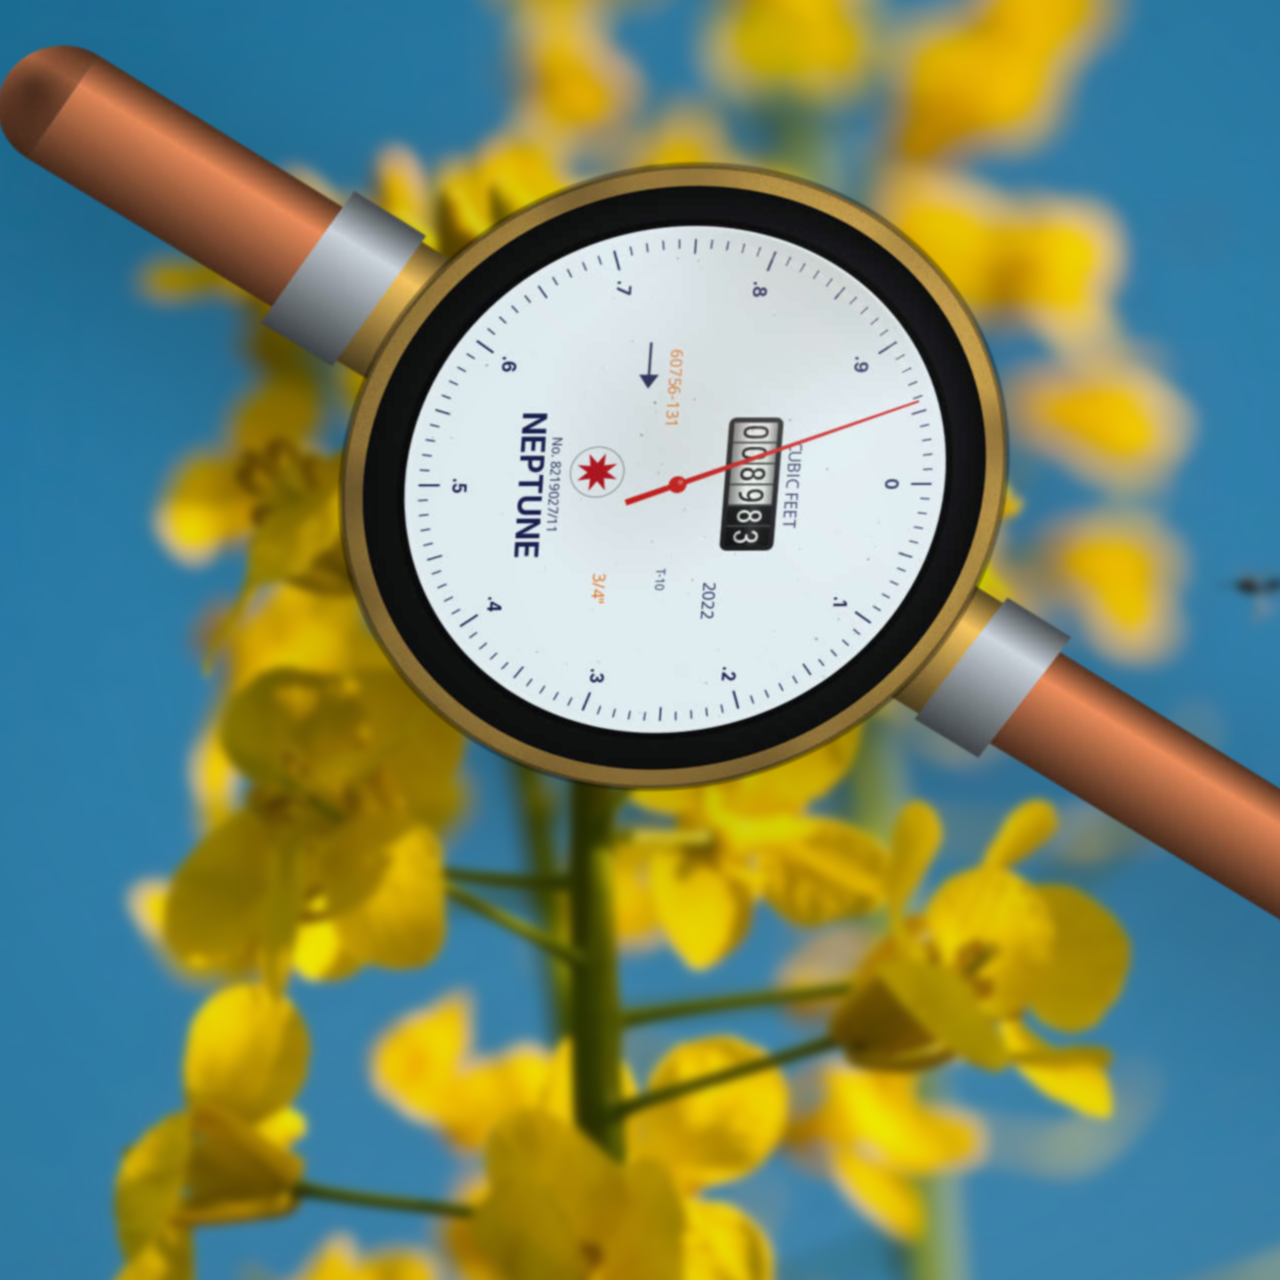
{"value": 8982.94, "unit": "ft³"}
